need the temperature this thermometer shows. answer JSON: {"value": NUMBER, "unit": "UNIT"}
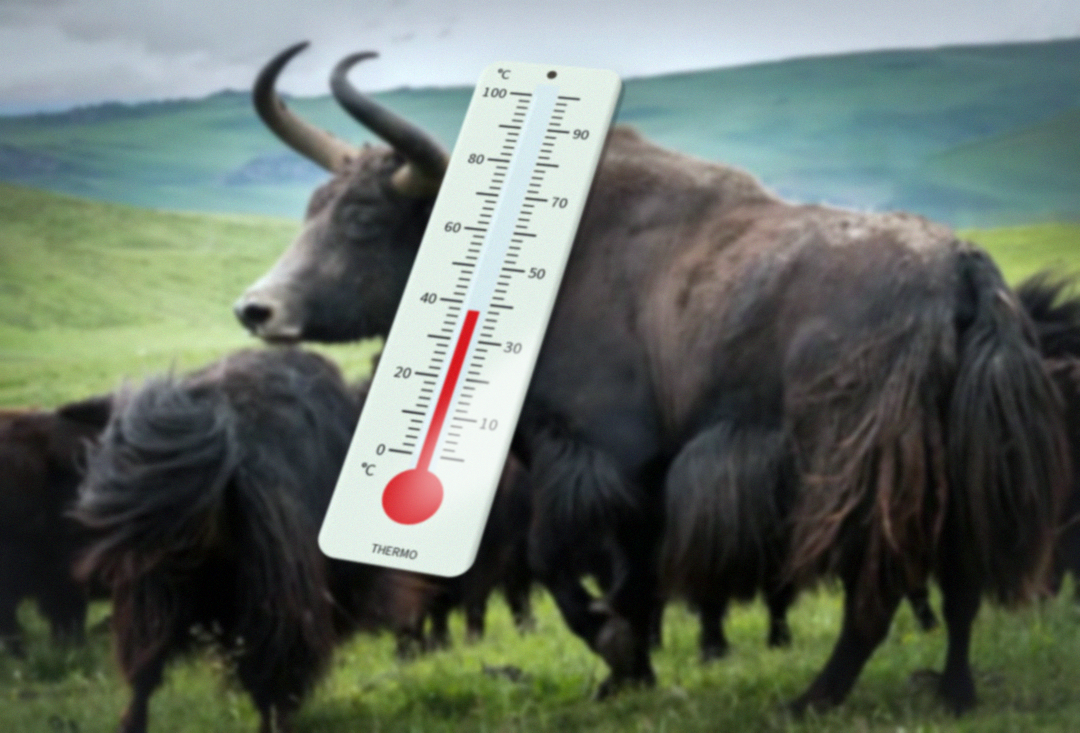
{"value": 38, "unit": "°C"}
